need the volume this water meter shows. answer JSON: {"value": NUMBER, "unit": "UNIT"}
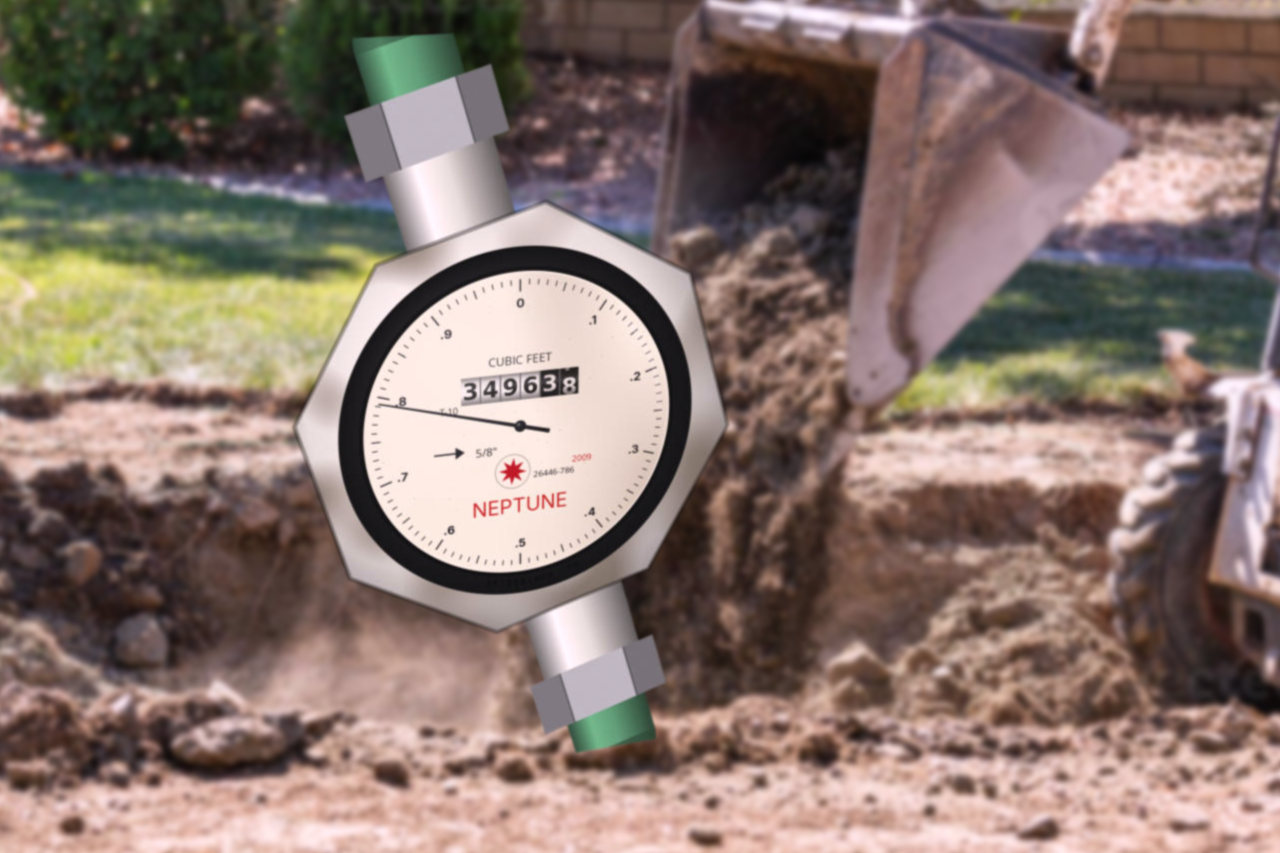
{"value": 349637.79, "unit": "ft³"}
